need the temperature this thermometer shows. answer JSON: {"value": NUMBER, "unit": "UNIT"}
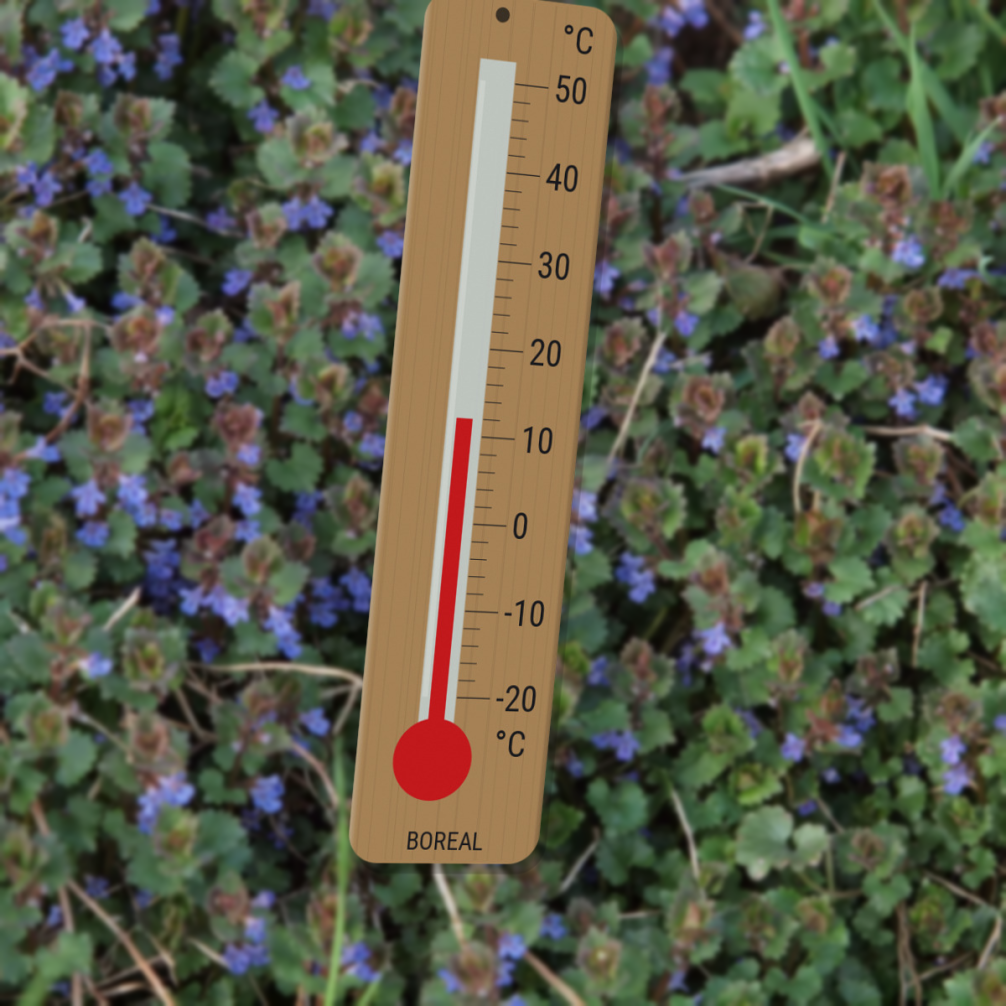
{"value": 12, "unit": "°C"}
